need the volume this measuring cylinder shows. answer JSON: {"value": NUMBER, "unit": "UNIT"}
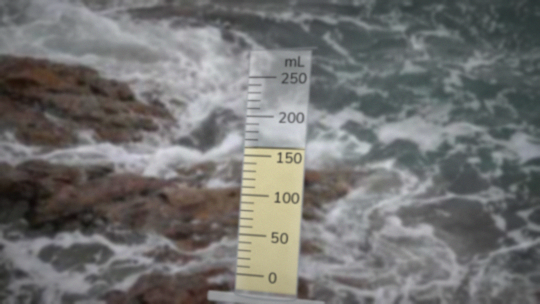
{"value": 160, "unit": "mL"}
